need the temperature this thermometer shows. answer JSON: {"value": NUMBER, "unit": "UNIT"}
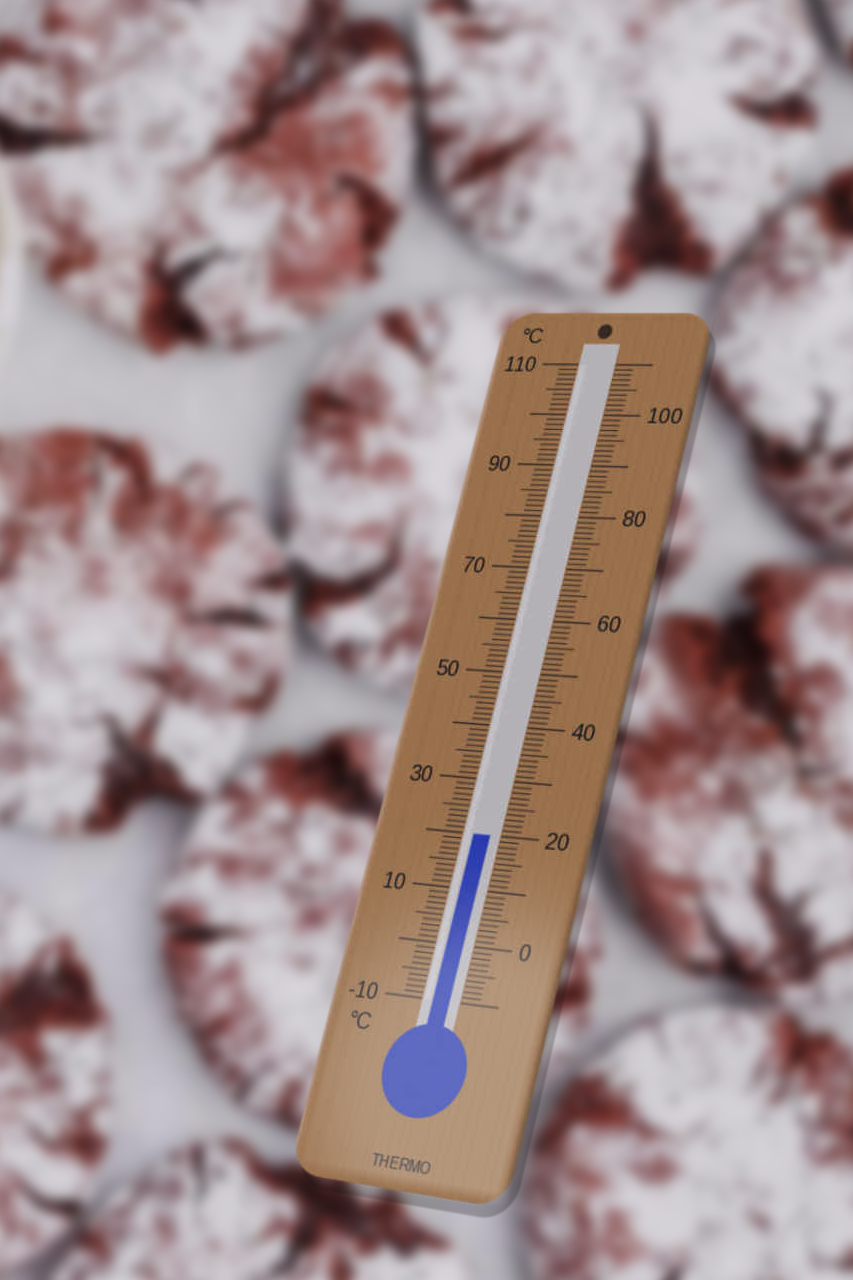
{"value": 20, "unit": "°C"}
